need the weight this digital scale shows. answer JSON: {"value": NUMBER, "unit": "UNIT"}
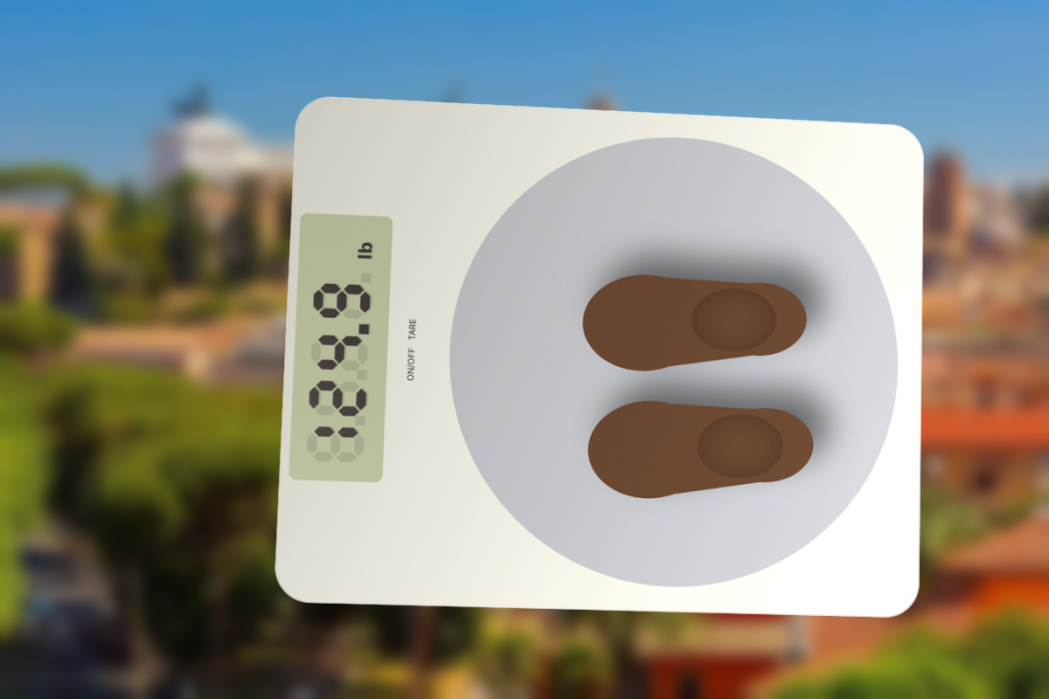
{"value": 124.9, "unit": "lb"}
